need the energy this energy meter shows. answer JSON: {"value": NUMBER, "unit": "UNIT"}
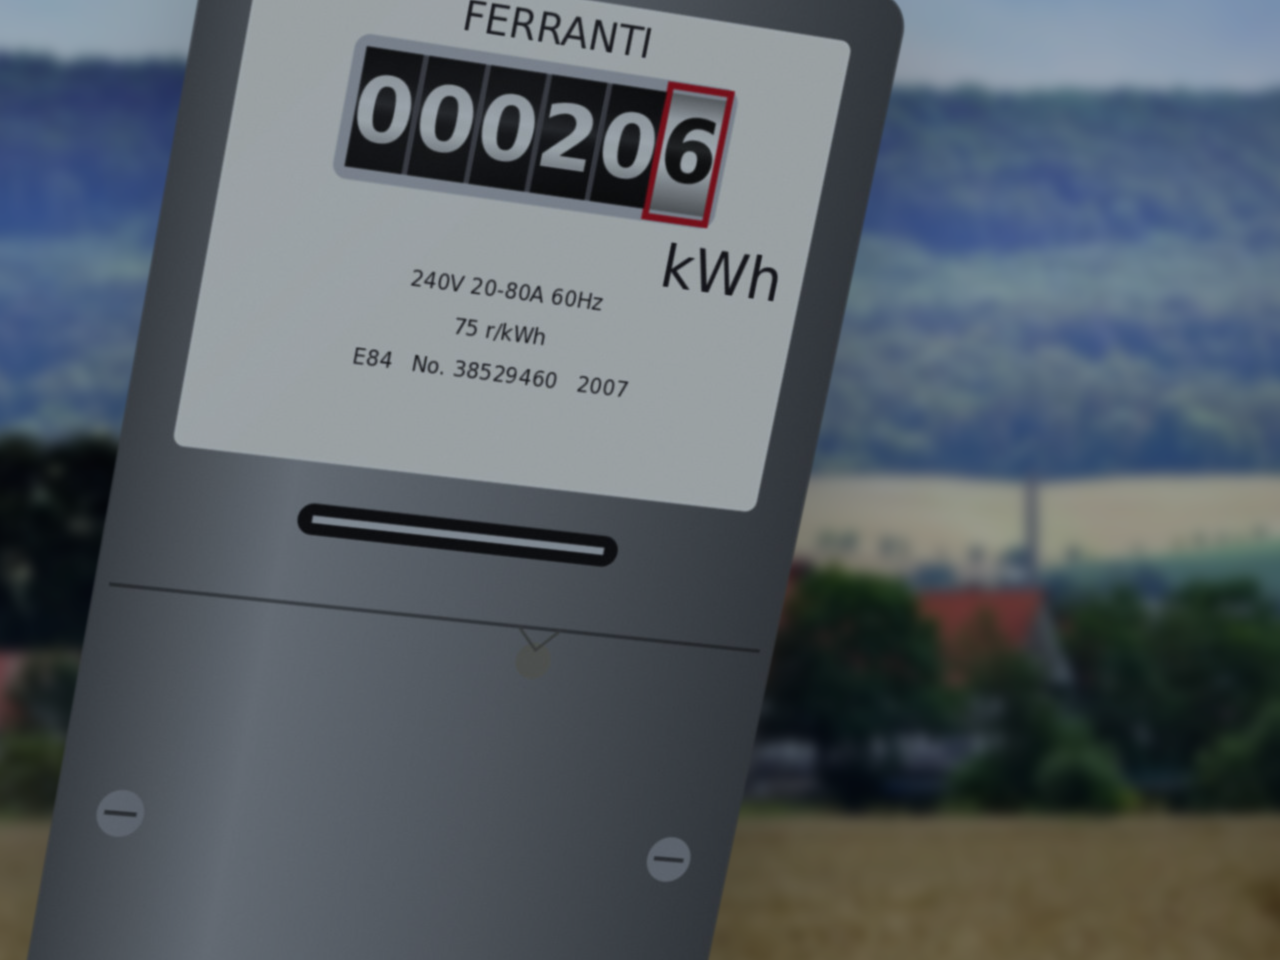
{"value": 20.6, "unit": "kWh"}
